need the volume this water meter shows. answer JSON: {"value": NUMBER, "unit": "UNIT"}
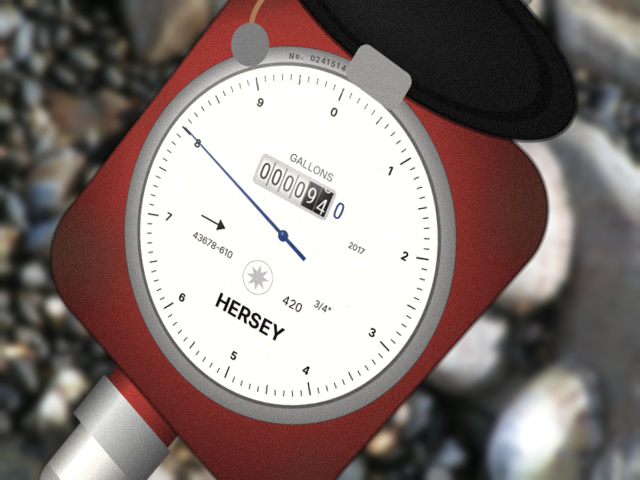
{"value": 938.0, "unit": "gal"}
